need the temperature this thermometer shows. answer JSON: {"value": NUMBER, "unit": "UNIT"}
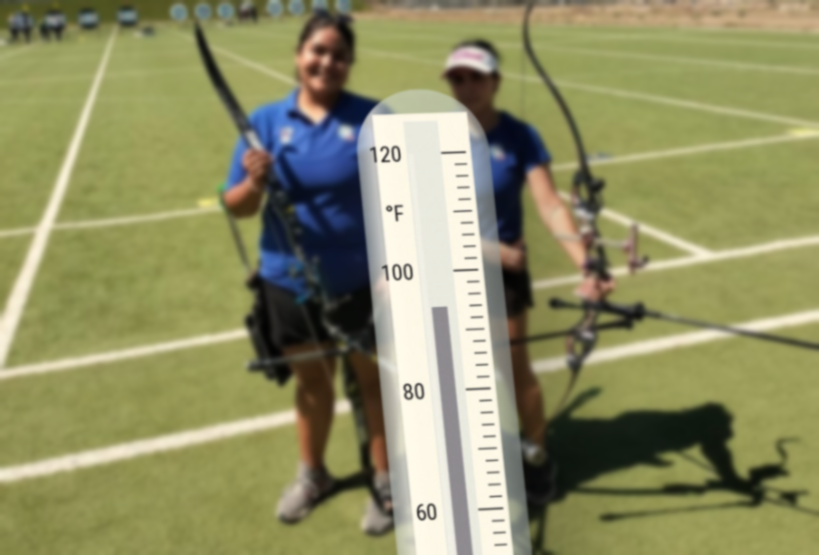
{"value": 94, "unit": "°F"}
